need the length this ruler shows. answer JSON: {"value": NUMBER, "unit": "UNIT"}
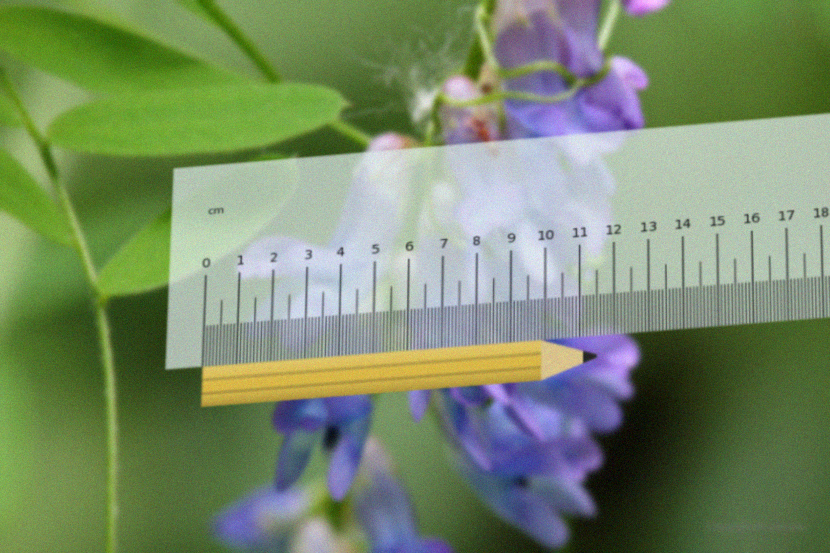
{"value": 11.5, "unit": "cm"}
